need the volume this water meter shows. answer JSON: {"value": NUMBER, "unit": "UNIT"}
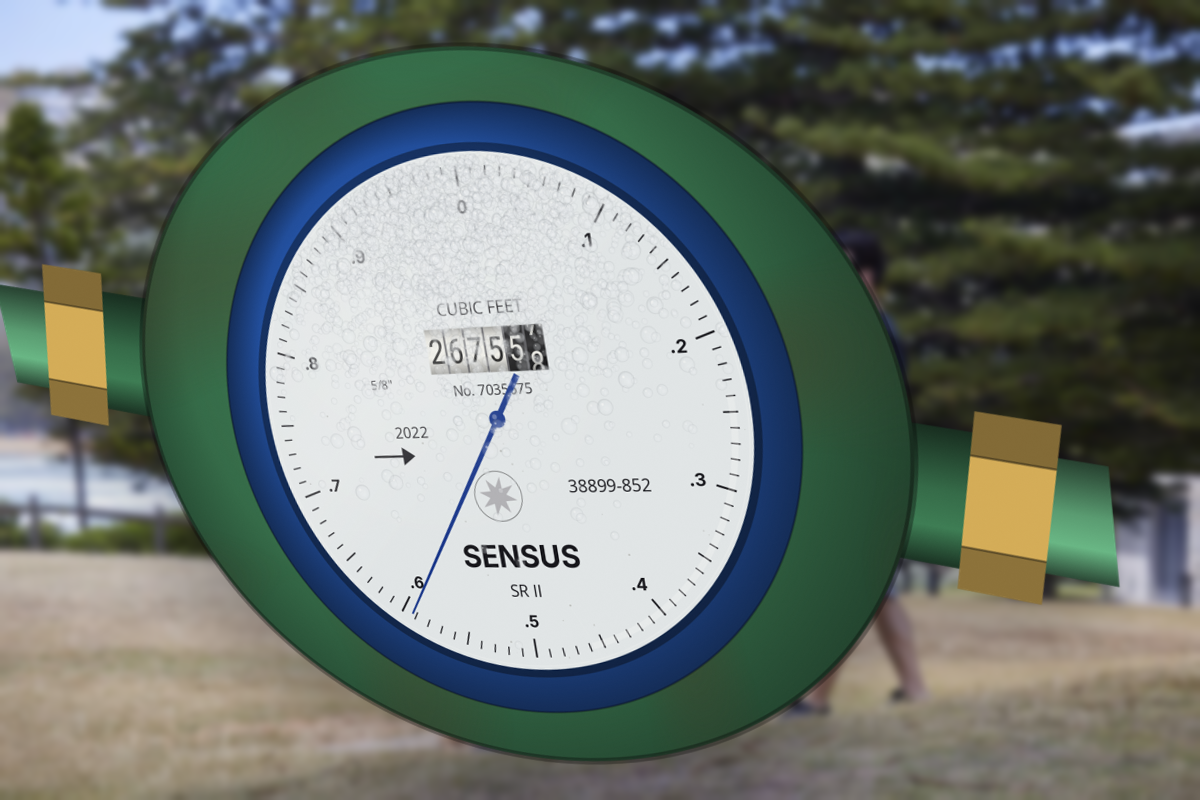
{"value": 267557.59, "unit": "ft³"}
